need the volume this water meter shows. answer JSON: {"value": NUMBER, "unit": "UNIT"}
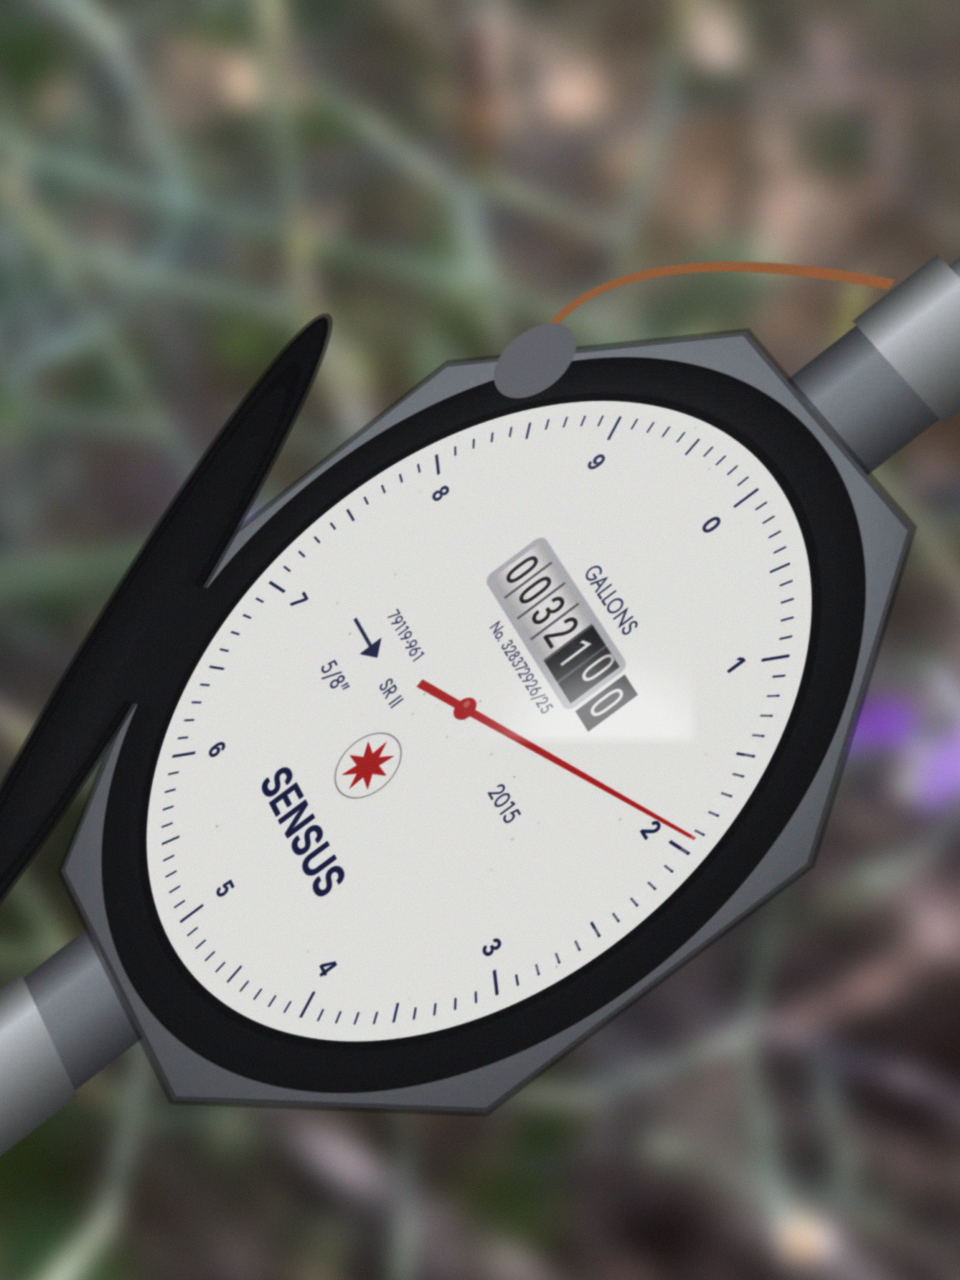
{"value": 32101.9, "unit": "gal"}
